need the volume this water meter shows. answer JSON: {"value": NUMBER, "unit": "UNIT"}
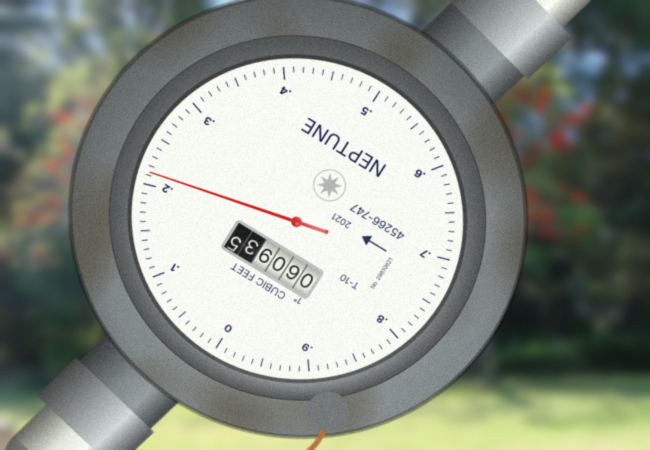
{"value": 60935.21, "unit": "ft³"}
